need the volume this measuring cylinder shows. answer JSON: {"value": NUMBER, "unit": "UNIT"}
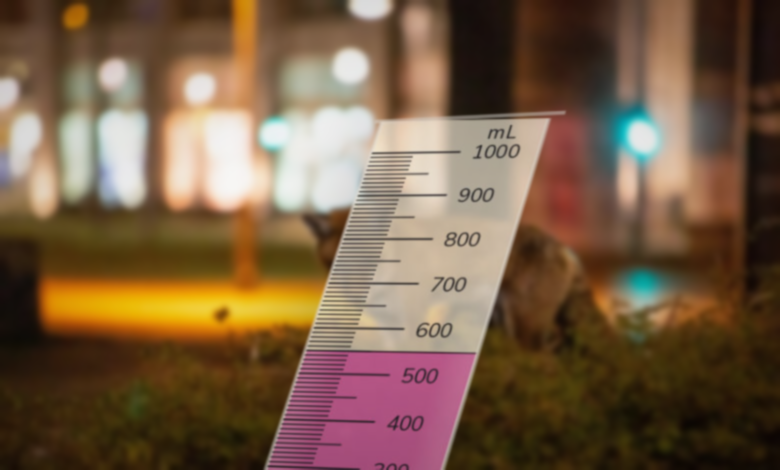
{"value": 550, "unit": "mL"}
